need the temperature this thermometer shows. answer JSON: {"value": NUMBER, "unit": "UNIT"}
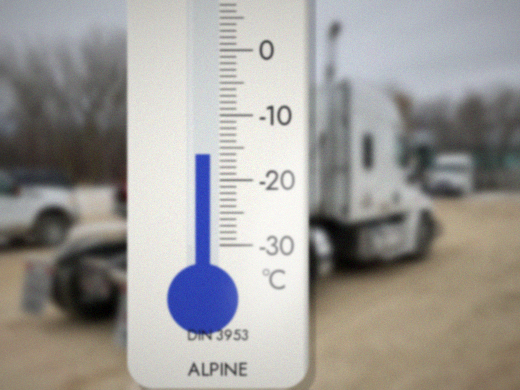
{"value": -16, "unit": "°C"}
